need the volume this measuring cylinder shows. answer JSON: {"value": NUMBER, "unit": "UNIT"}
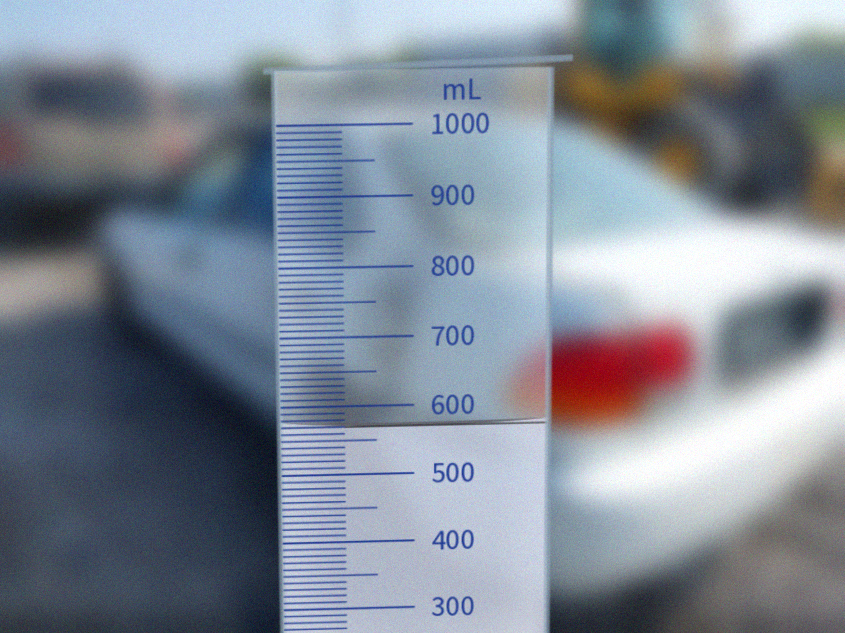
{"value": 570, "unit": "mL"}
